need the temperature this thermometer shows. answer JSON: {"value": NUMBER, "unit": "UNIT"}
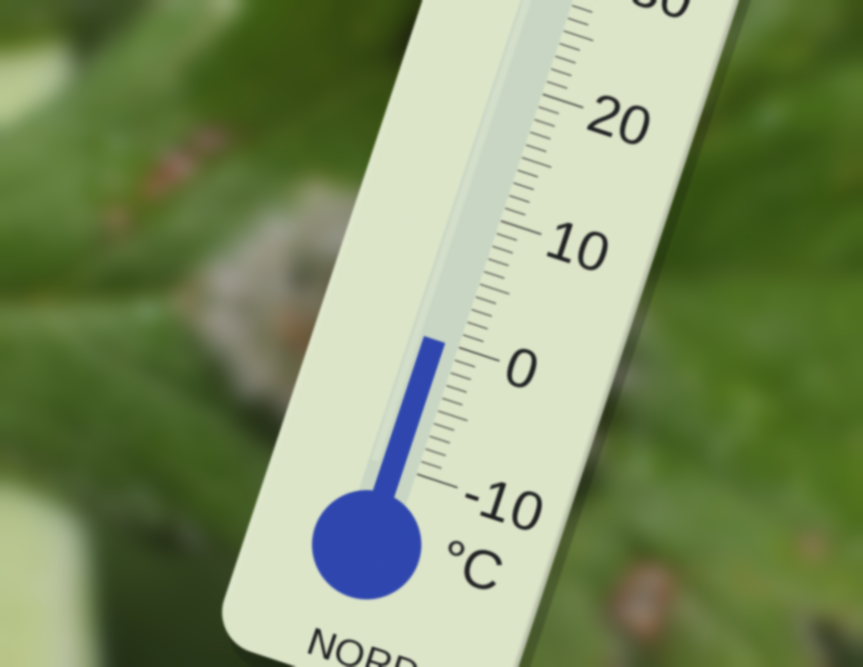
{"value": 0, "unit": "°C"}
